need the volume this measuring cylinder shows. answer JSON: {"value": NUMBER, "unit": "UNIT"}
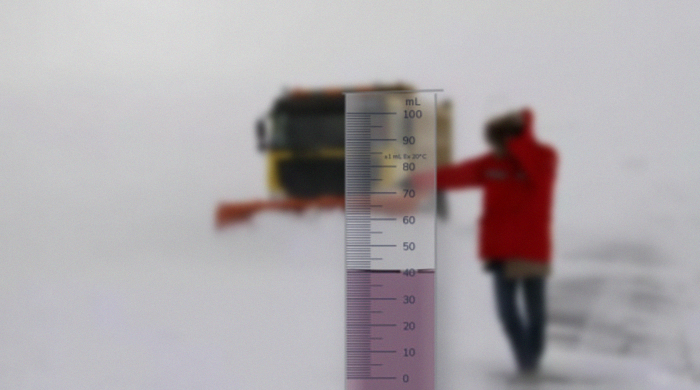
{"value": 40, "unit": "mL"}
